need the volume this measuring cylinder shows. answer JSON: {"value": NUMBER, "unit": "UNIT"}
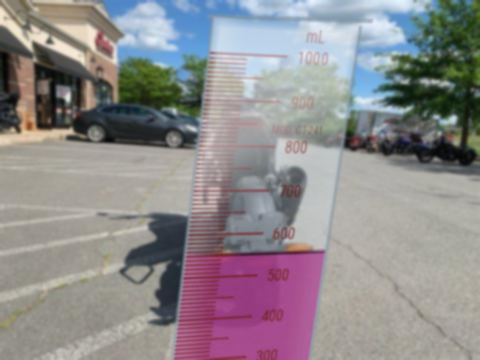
{"value": 550, "unit": "mL"}
